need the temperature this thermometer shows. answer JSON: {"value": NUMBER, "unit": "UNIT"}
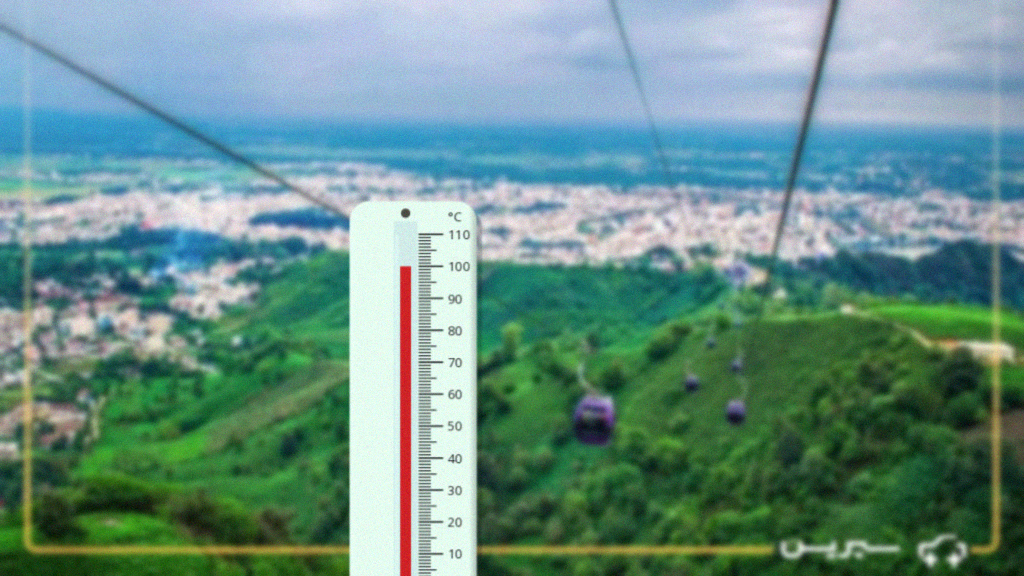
{"value": 100, "unit": "°C"}
